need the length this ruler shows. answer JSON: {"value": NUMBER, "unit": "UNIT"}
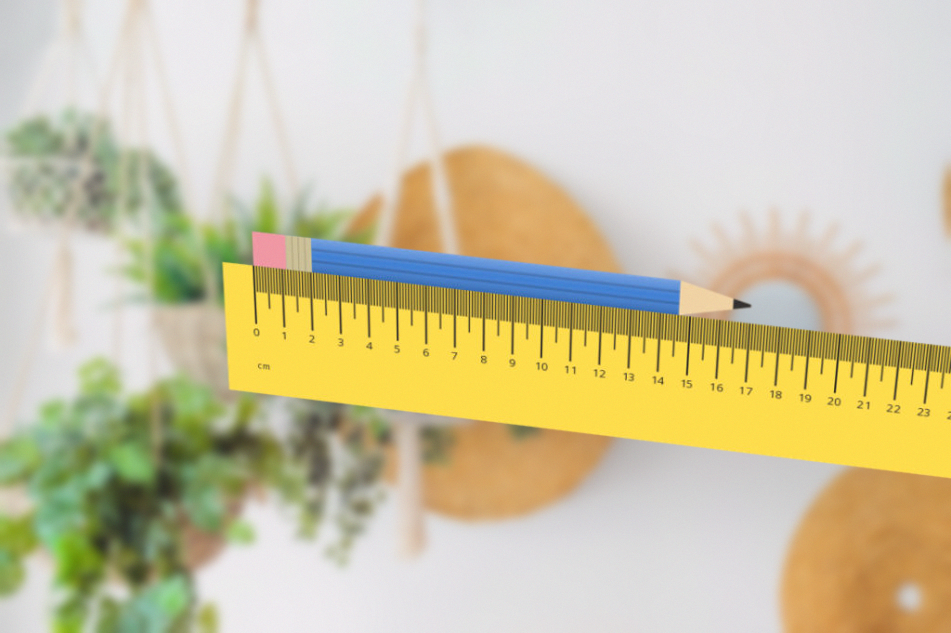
{"value": 17, "unit": "cm"}
